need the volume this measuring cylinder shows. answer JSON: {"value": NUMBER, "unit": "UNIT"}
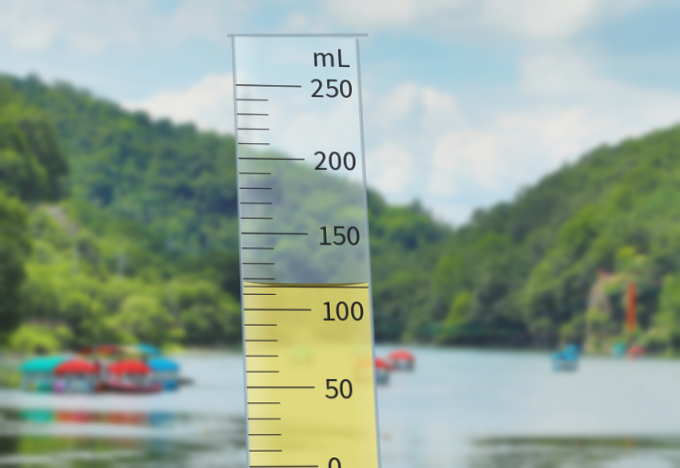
{"value": 115, "unit": "mL"}
